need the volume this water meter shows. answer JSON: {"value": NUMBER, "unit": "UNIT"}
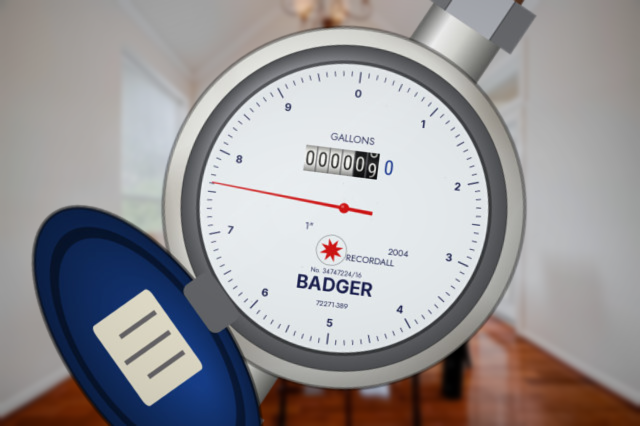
{"value": 87.6, "unit": "gal"}
